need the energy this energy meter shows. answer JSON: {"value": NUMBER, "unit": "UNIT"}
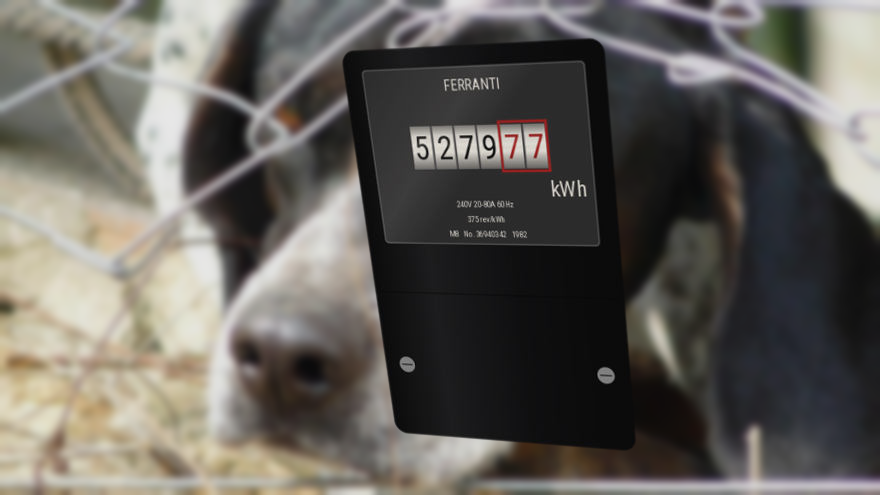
{"value": 5279.77, "unit": "kWh"}
